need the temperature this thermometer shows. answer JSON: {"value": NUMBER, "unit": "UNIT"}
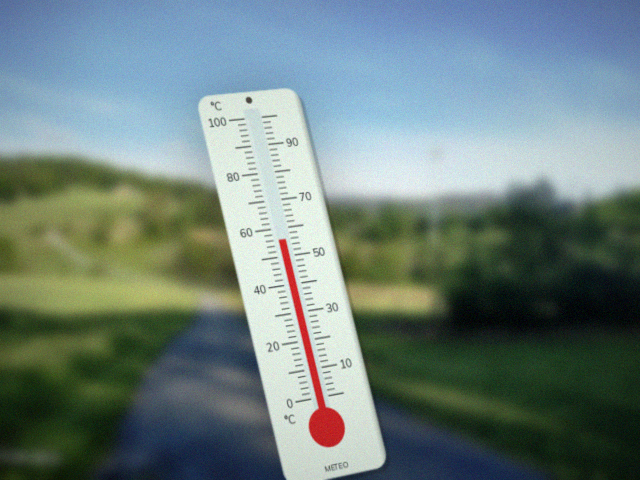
{"value": 56, "unit": "°C"}
